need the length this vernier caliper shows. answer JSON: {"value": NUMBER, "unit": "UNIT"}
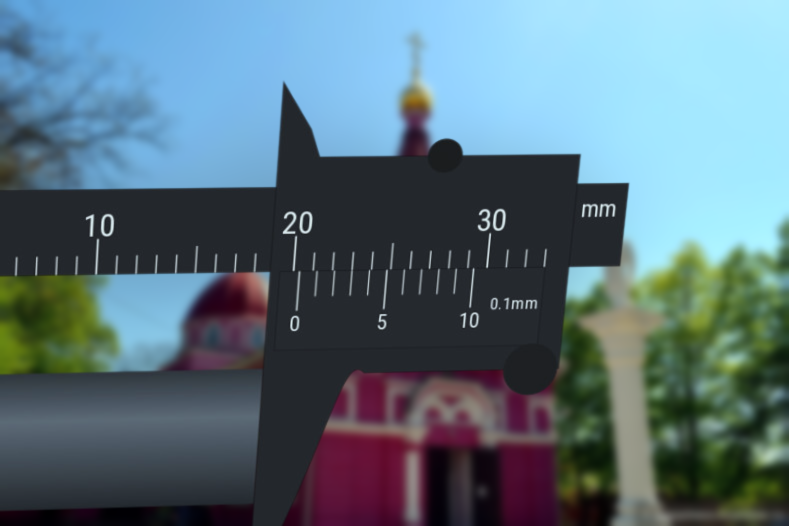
{"value": 20.3, "unit": "mm"}
